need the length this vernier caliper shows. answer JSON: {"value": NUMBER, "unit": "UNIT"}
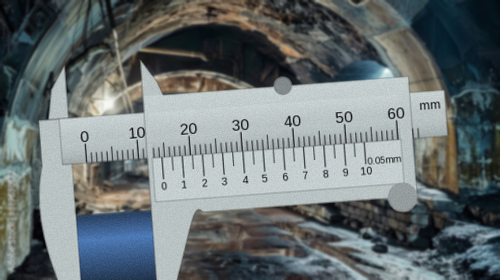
{"value": 14.5, "unit": "mm"}
